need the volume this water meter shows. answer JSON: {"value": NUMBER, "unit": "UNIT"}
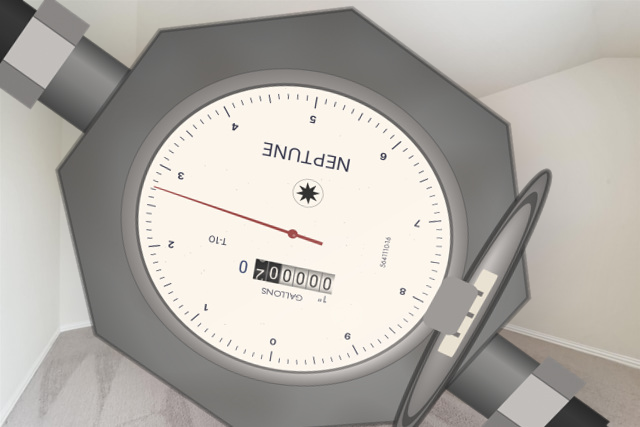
{"value": 22.7, "unit": "gal"}
